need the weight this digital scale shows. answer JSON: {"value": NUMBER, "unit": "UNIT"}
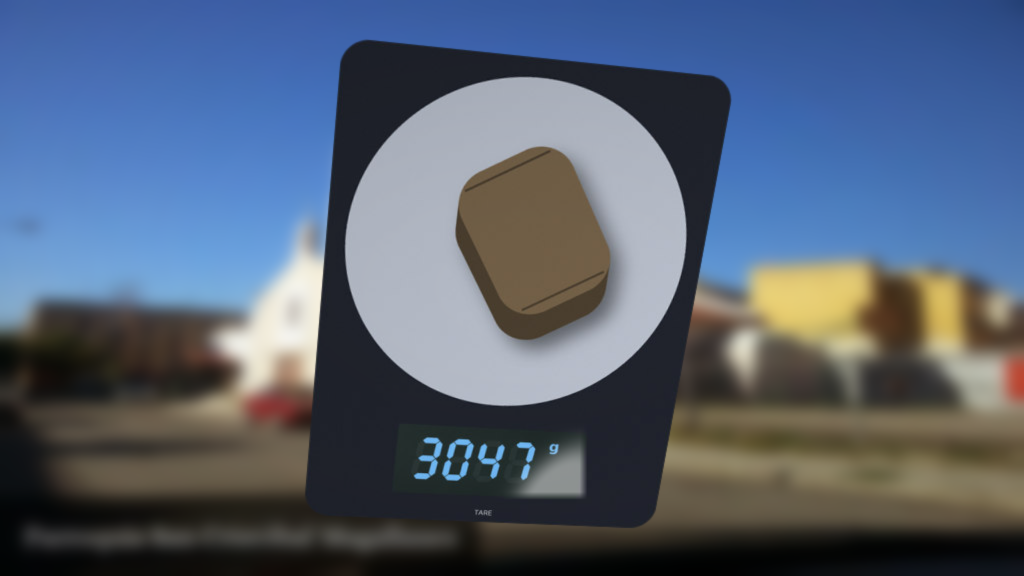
{"value": 3047, "unit": "g"}
